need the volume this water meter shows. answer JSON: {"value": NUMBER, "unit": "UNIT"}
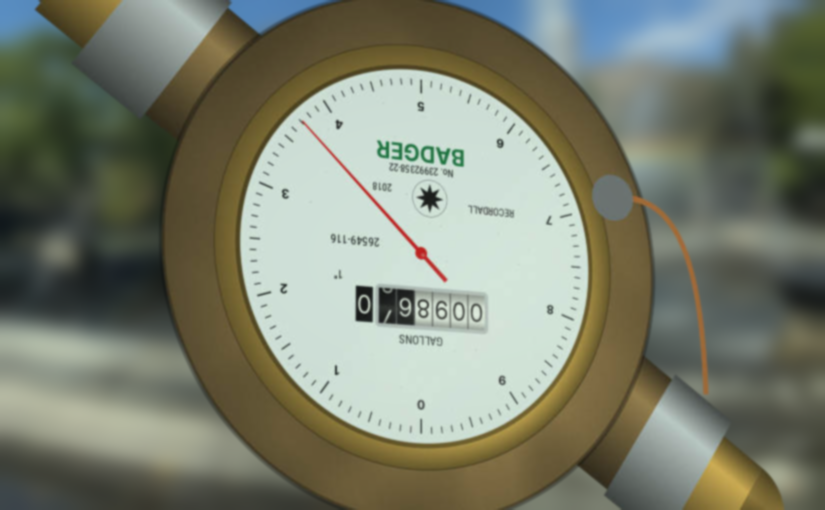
{"value": 98673.7, "unit": "gal"}
